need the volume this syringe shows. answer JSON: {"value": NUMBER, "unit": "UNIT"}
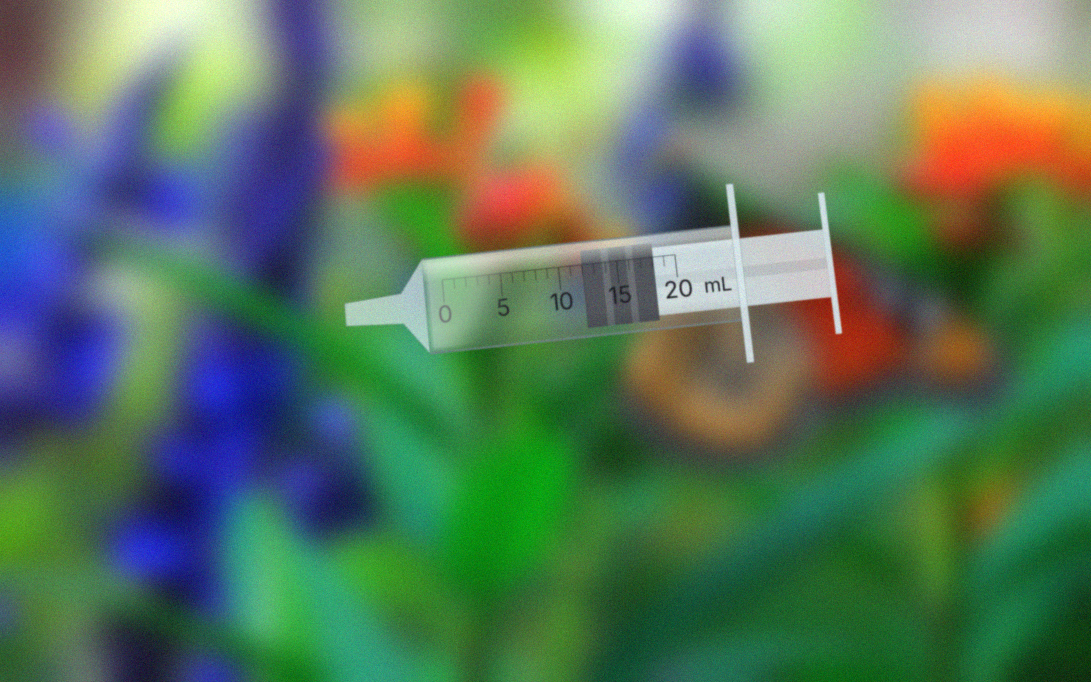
{"value": 12, "unit": "mL"}
